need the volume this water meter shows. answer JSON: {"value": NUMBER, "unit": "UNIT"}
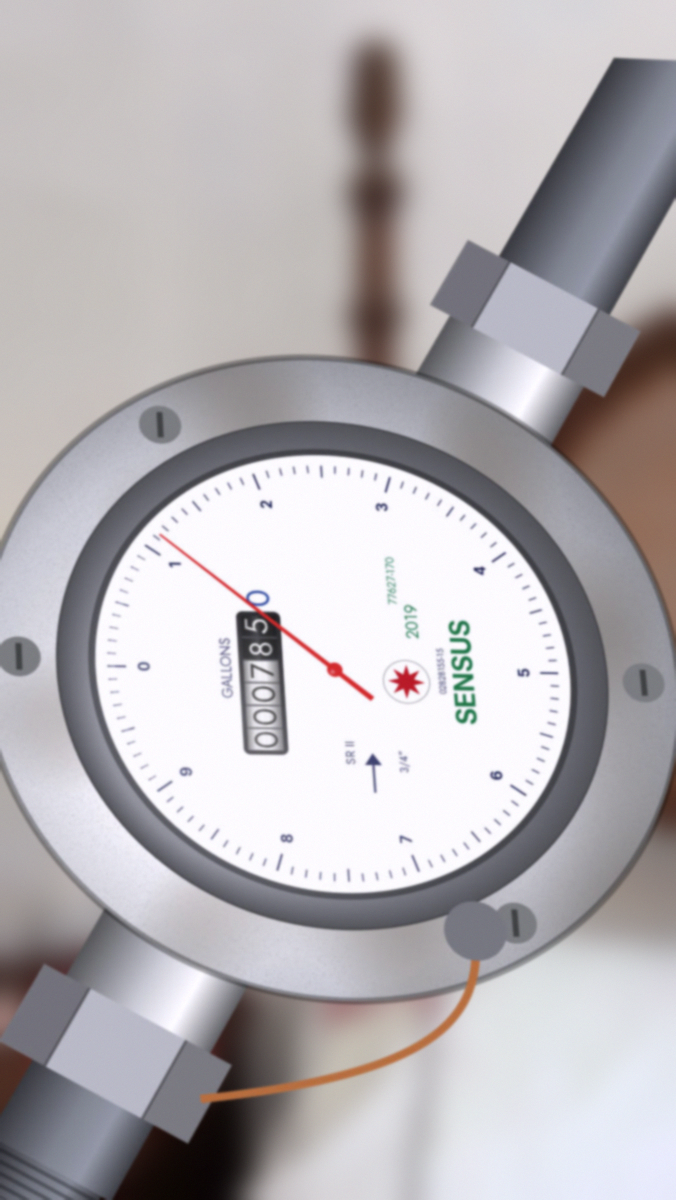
{"value": 7851.1, "unit": "gal"}
